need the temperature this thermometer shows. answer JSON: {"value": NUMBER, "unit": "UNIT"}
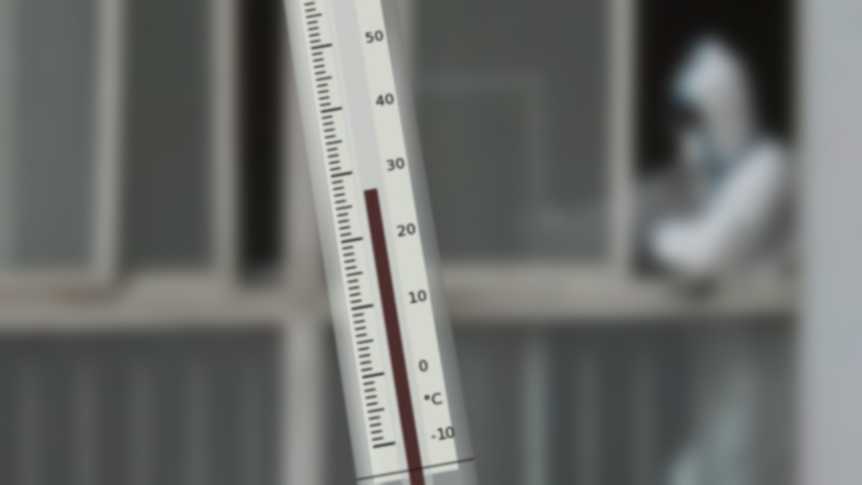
{"value": 27, "unit": "°C"}
